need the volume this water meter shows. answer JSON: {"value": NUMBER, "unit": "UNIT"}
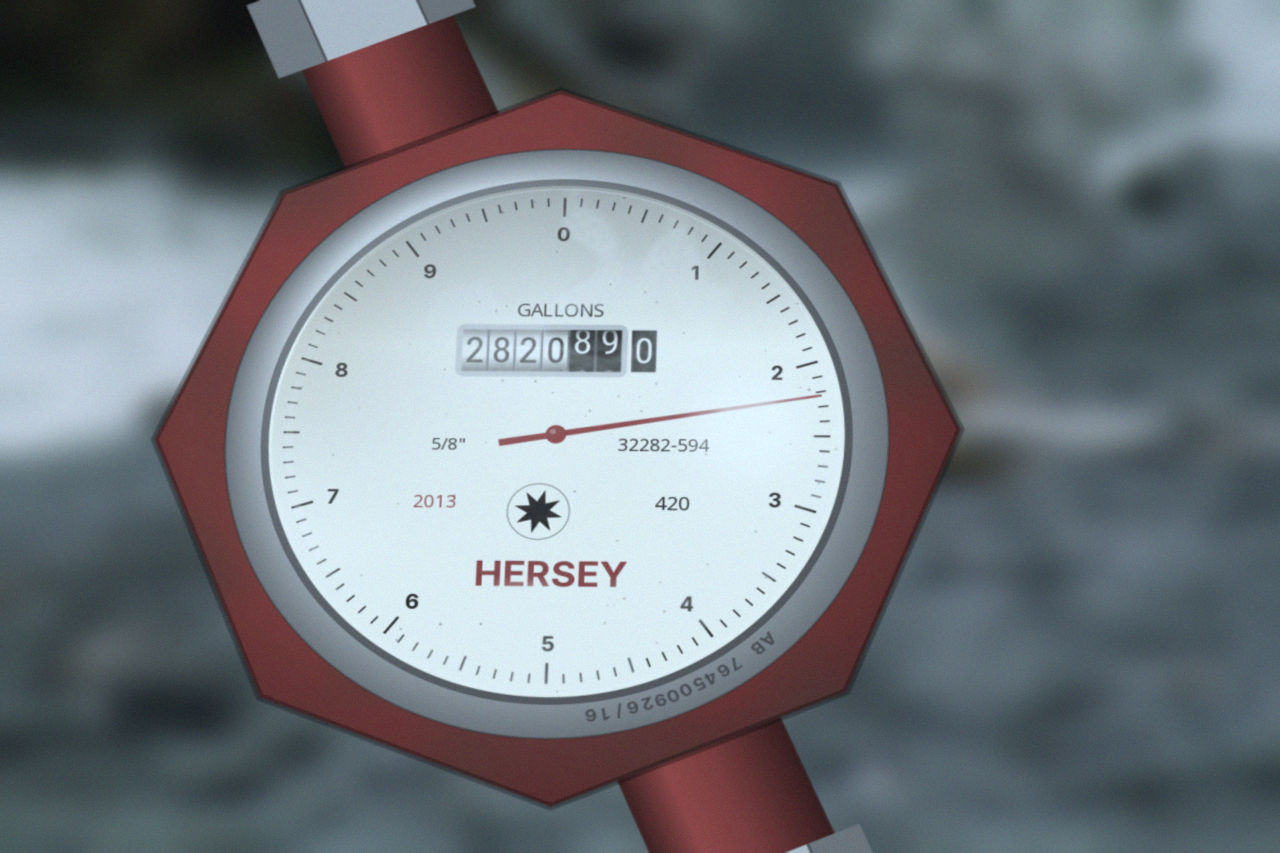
{"value": 2820892.2, "unit": "gal"}
